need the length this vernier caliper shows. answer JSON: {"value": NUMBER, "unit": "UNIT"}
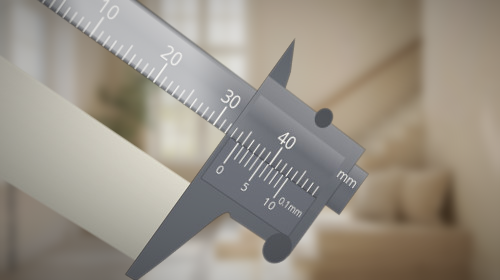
{"value": 34.4, "unit": "mm"}
